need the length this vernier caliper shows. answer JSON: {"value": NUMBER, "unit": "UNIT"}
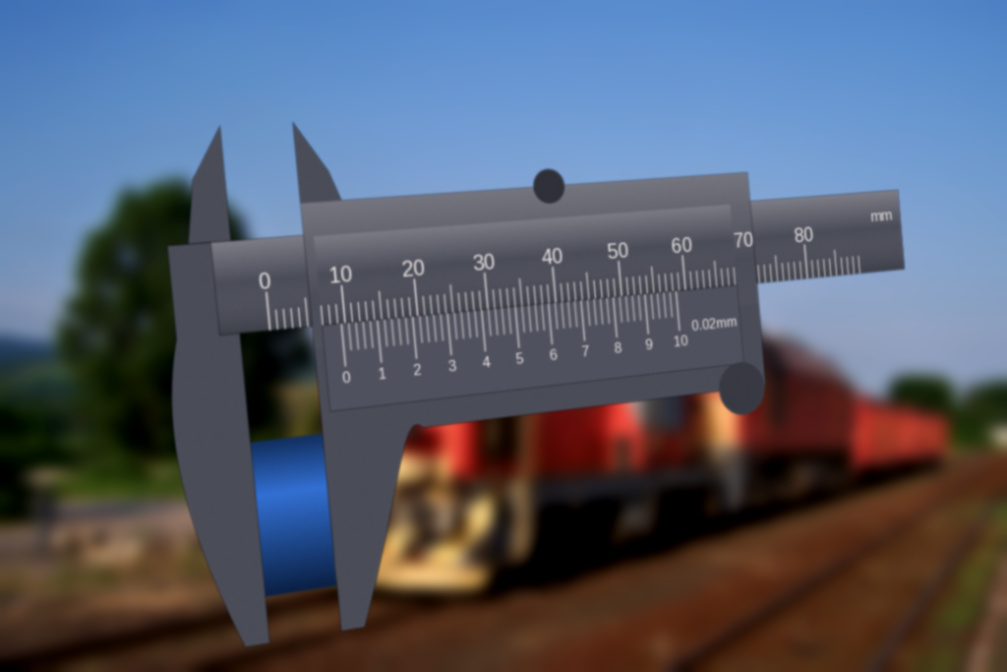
{"value": 9.5, "unit": "mm"}
